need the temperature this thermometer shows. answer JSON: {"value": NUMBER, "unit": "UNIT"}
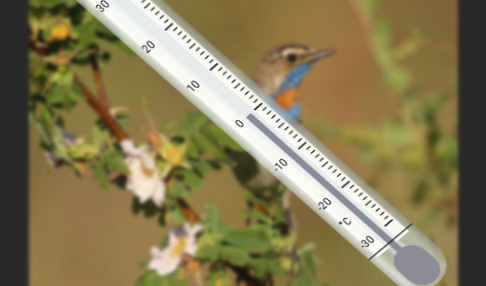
{"value": 0, "unit": "°C"}
